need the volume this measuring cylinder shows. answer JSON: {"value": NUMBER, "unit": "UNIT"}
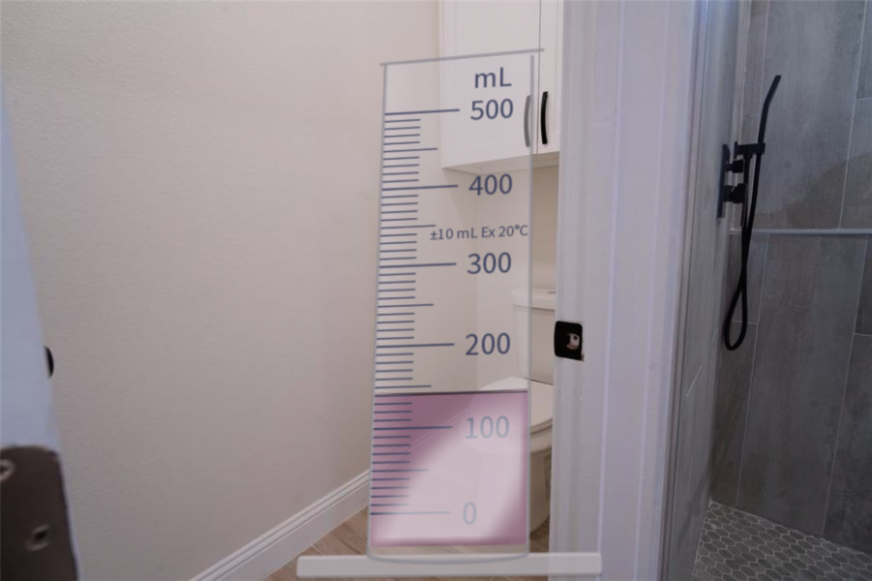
{"value": 140, "unit": "mL"}
